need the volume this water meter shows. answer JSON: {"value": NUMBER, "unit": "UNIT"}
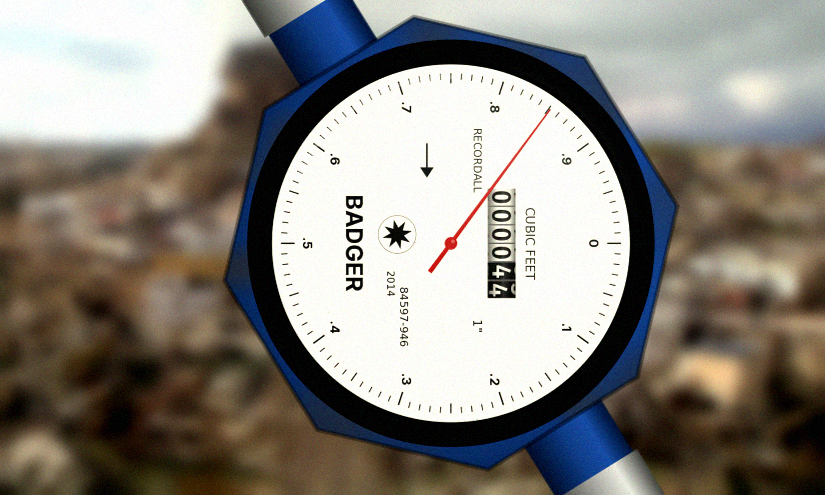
{"value": 43.85, "unit": "ft³"}
